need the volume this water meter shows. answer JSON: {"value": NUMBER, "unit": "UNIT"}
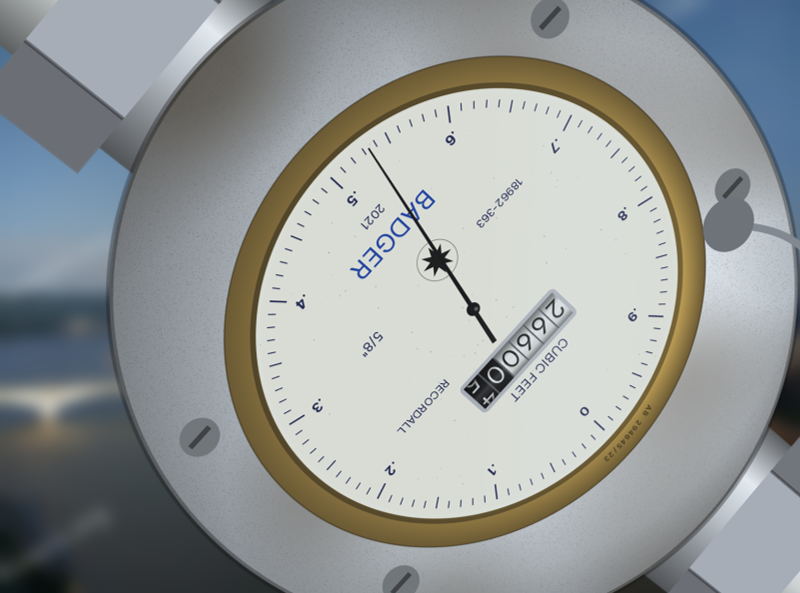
{"value": 266004.53, "unit": "ft³"}
